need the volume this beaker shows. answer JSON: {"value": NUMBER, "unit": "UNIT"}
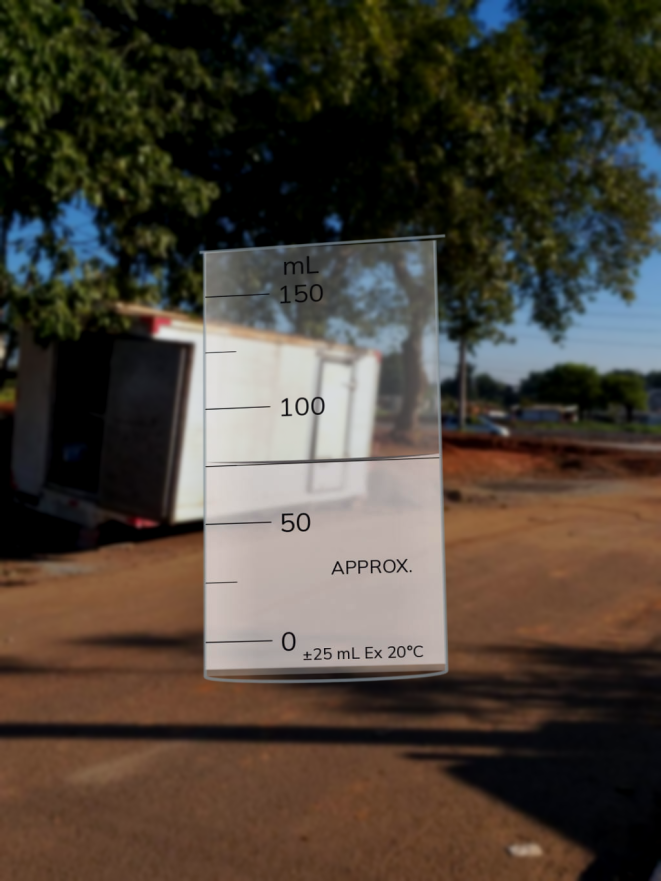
{"value": 75, "unit": "mL"}
